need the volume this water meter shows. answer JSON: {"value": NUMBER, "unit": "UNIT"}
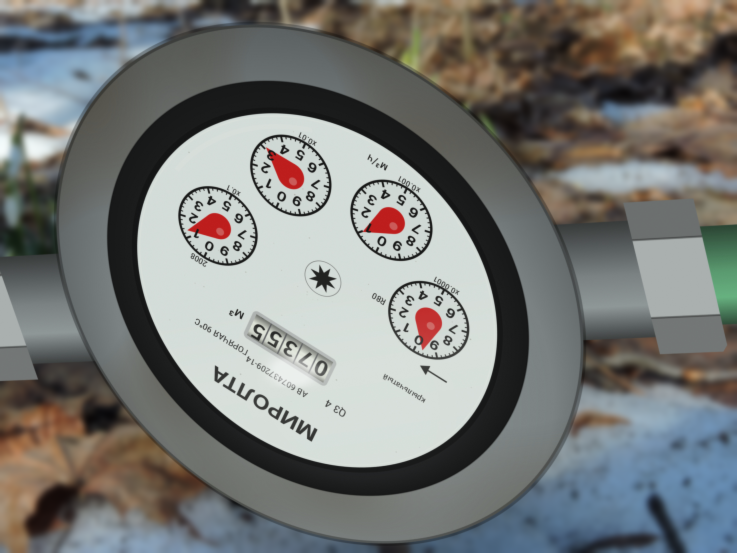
{"value": 7355.1309, "unit": "m³"}
